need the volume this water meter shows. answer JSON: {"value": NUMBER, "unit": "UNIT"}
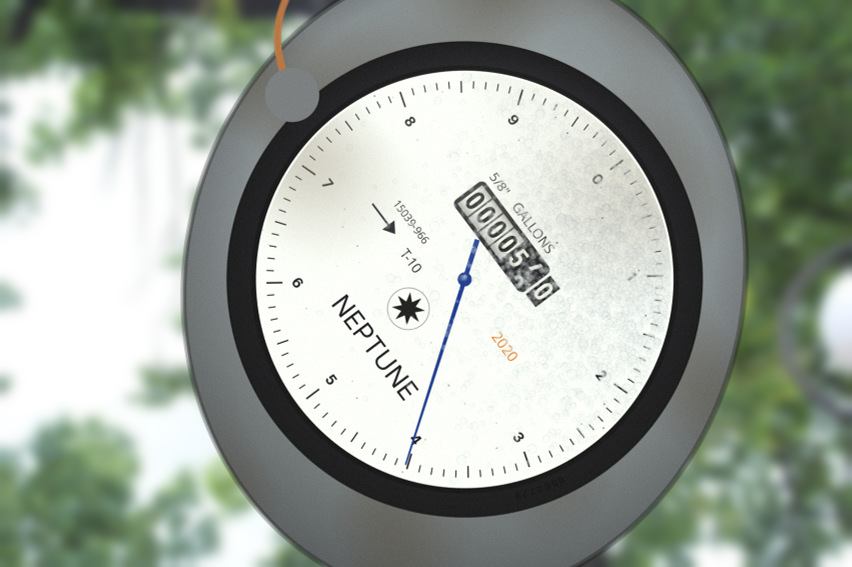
{"value": 574.0, "unit": "gal"}
